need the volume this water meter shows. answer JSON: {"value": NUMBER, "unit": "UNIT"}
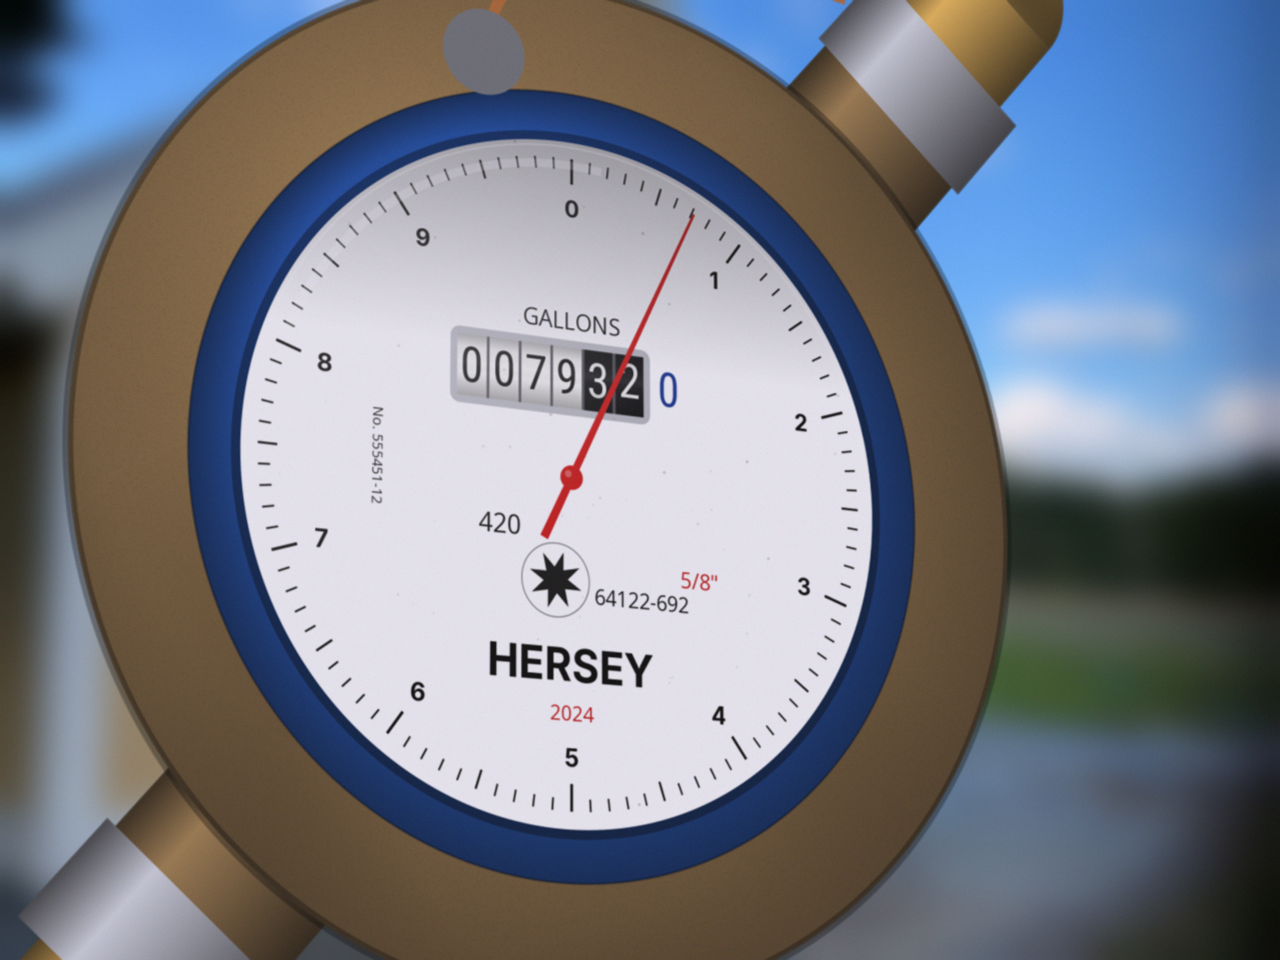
{"value": 79320.7, "unit": "gal"}
